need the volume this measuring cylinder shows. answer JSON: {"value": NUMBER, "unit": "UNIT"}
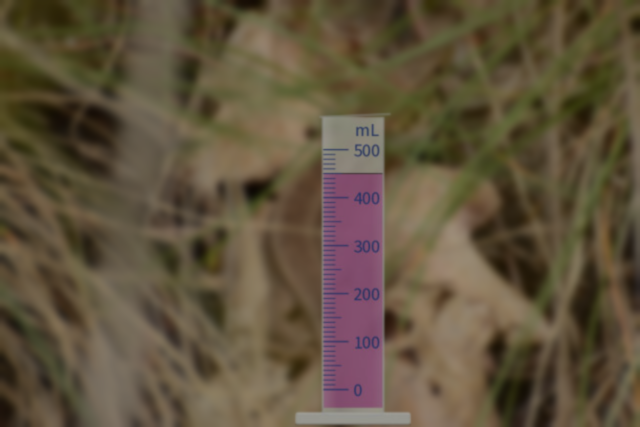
{"value": 450, "unit": "mL"}
